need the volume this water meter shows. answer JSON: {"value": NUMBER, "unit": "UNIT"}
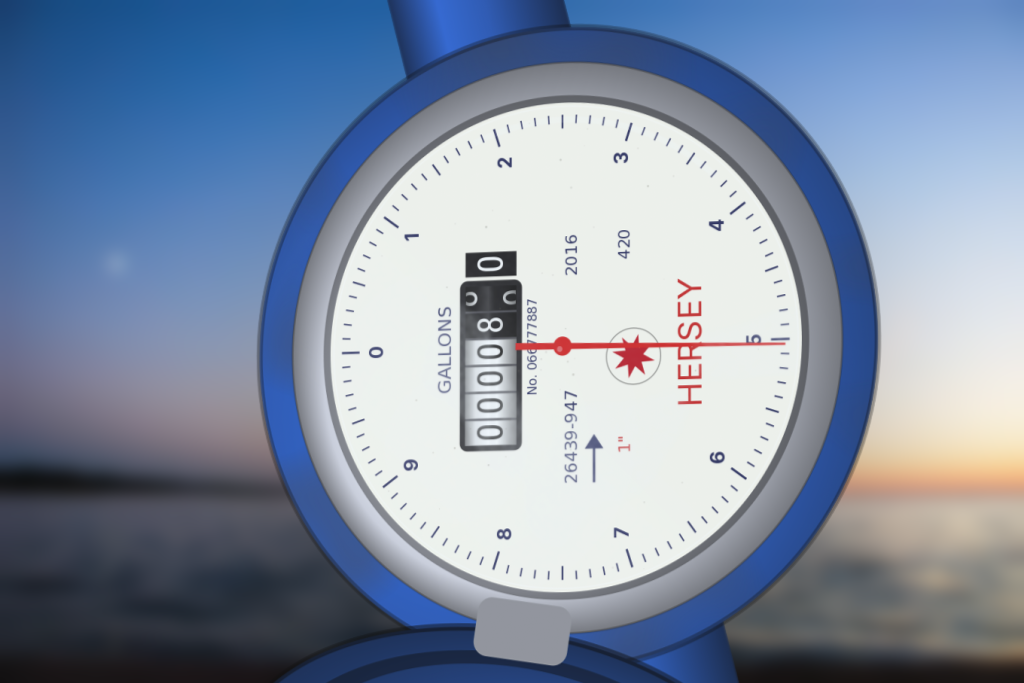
{"value": 885.0, "unit": "gal"}
